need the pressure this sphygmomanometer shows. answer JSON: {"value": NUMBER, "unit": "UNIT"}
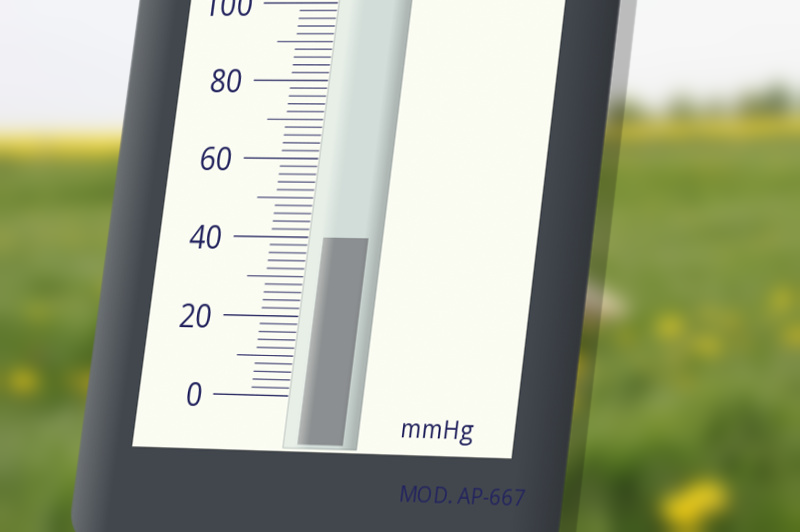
{"value": 40, "unit": "mmHg"}
